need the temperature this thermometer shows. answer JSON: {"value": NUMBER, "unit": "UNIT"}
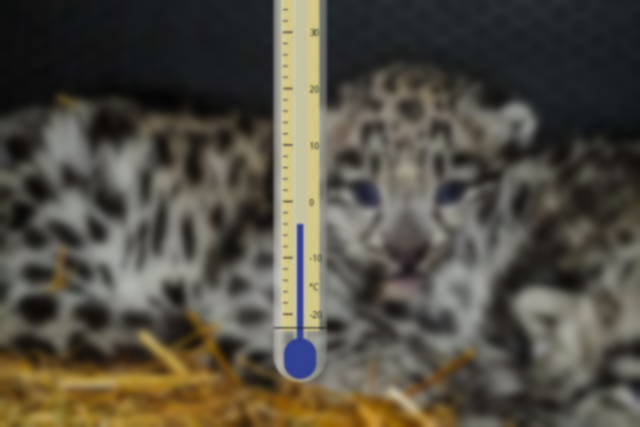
{"value": -4, "unit": "°C"}
